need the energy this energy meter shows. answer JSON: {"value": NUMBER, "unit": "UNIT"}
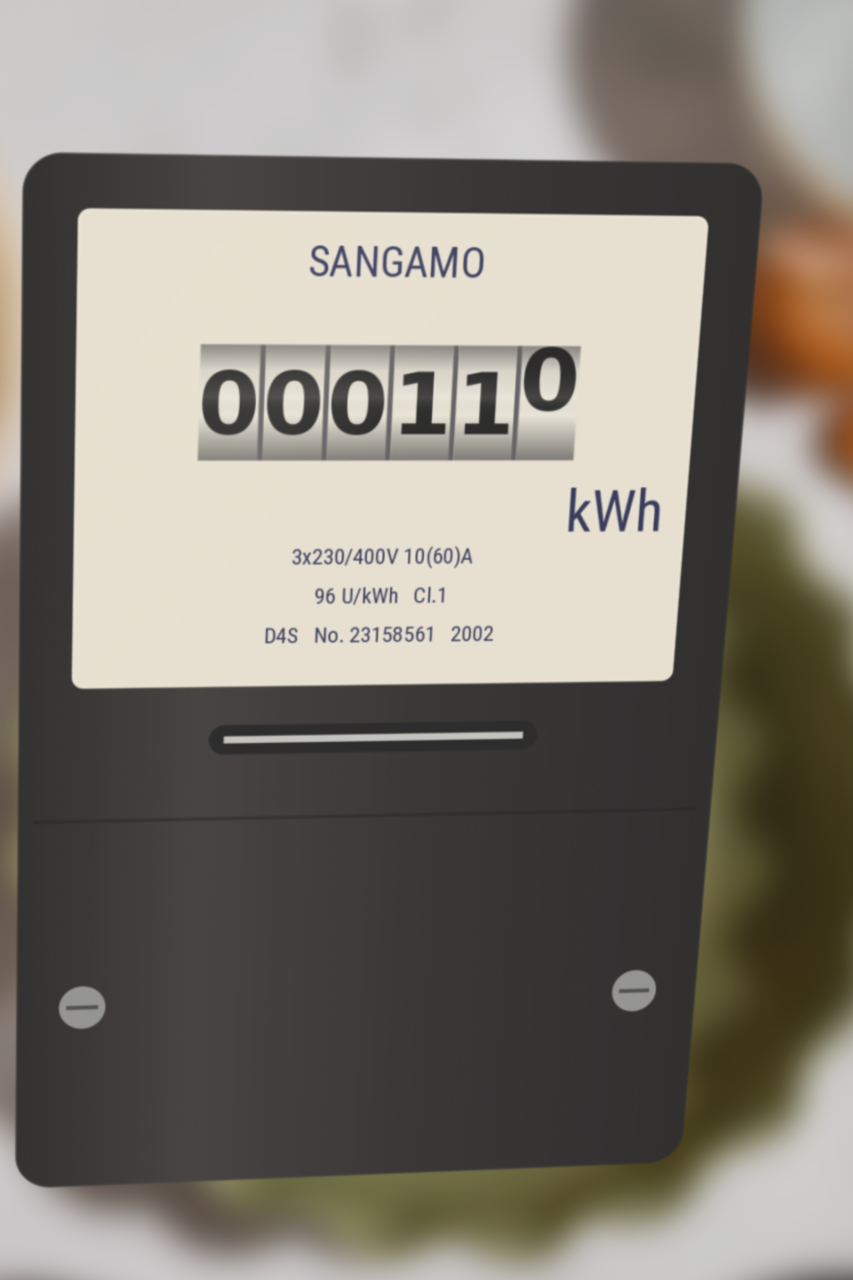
{"value": 110, "unit": "kWh"}
